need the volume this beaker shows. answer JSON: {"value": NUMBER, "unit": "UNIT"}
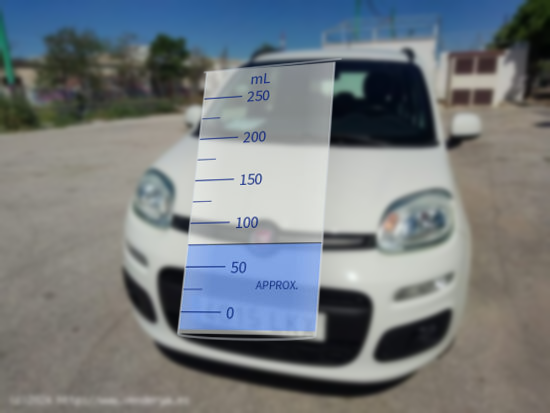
{"value": 75, "unit": "mL"}
